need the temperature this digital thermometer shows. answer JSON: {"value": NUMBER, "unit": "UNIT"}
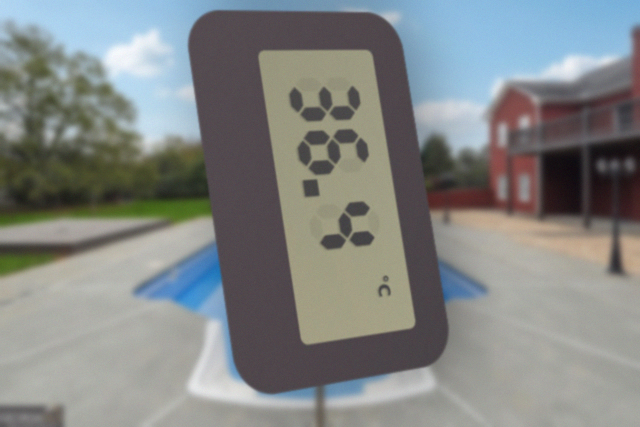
{"value": 36.4, "unit": "°C"}
